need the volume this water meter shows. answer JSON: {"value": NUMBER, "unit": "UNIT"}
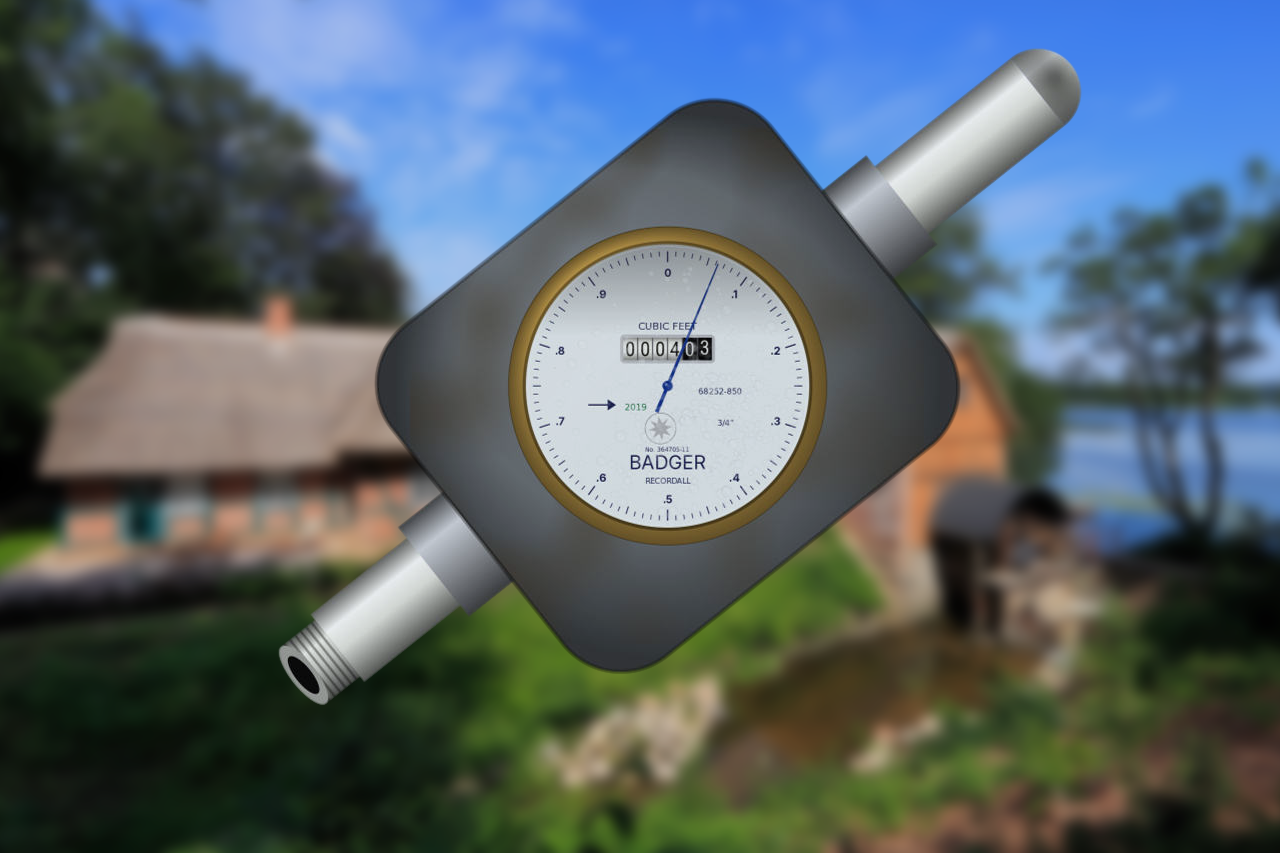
{"value": 403.06, "unit": "ft³"}
